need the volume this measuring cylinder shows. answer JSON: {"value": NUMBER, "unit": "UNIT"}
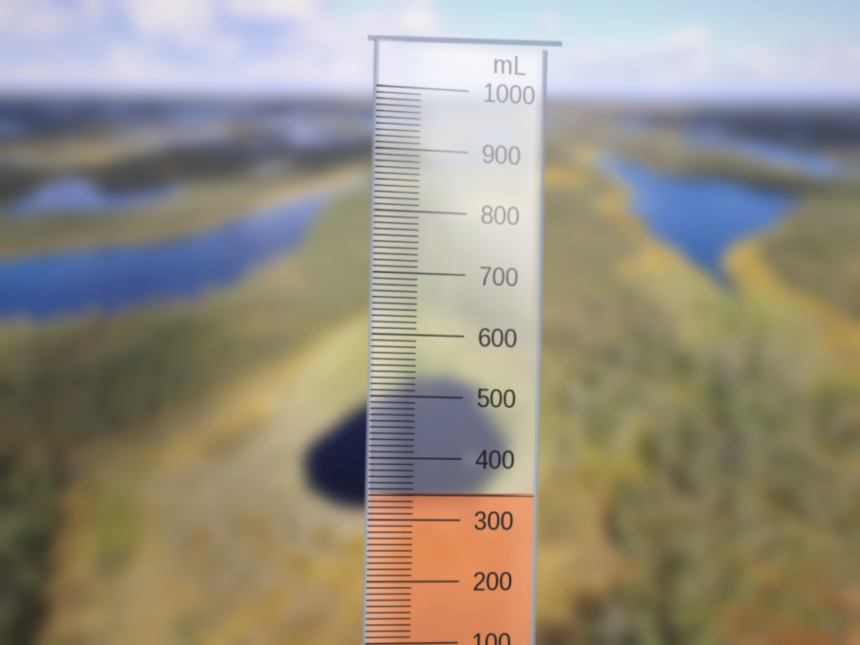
{"value": 340, "unit": "mL"}
